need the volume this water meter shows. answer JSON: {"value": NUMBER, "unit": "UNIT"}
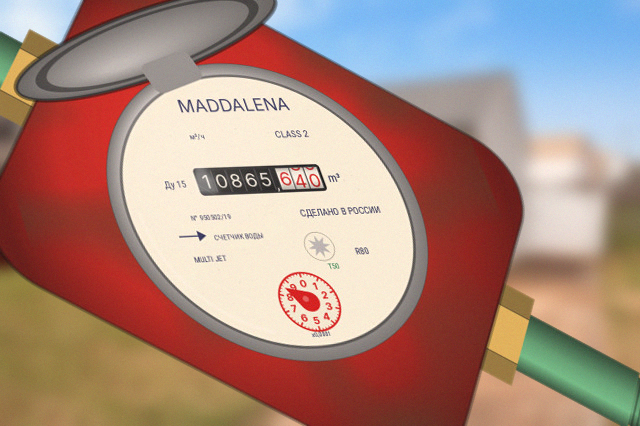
{"value": 10865.6398, "unit": "m³"}
